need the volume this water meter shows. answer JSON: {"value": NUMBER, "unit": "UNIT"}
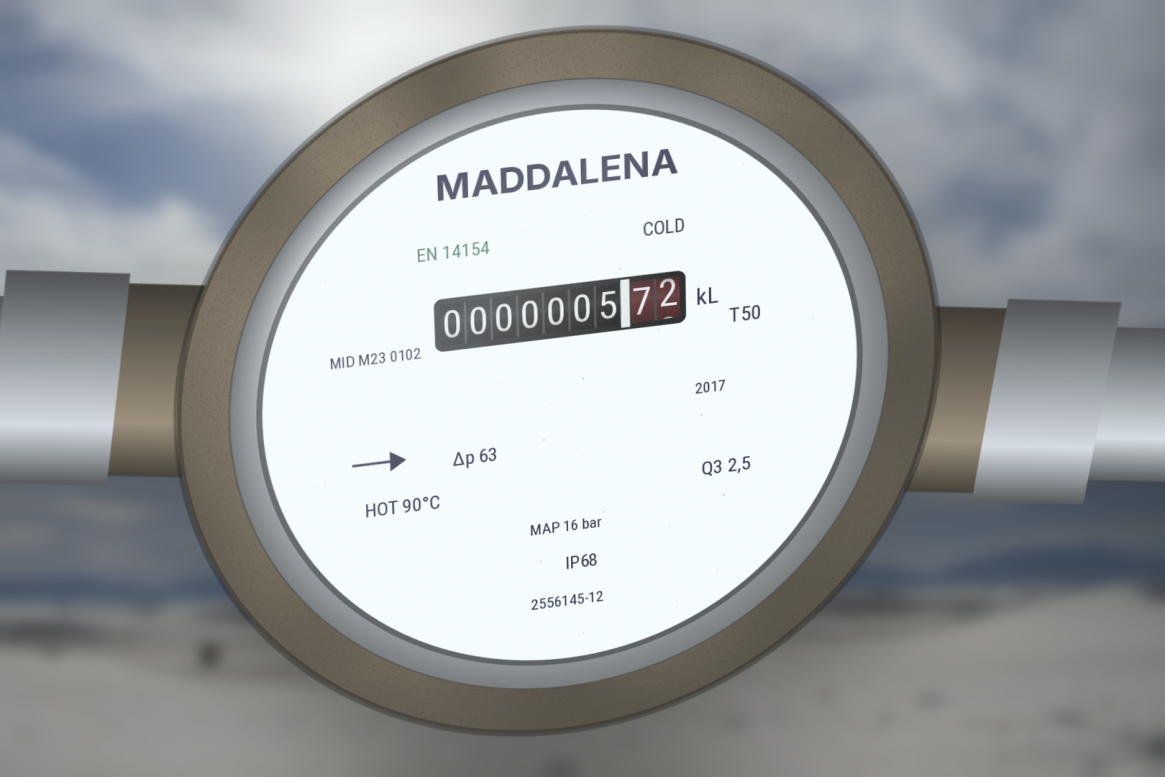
{"value": 5.72, "unit": "kL"}
